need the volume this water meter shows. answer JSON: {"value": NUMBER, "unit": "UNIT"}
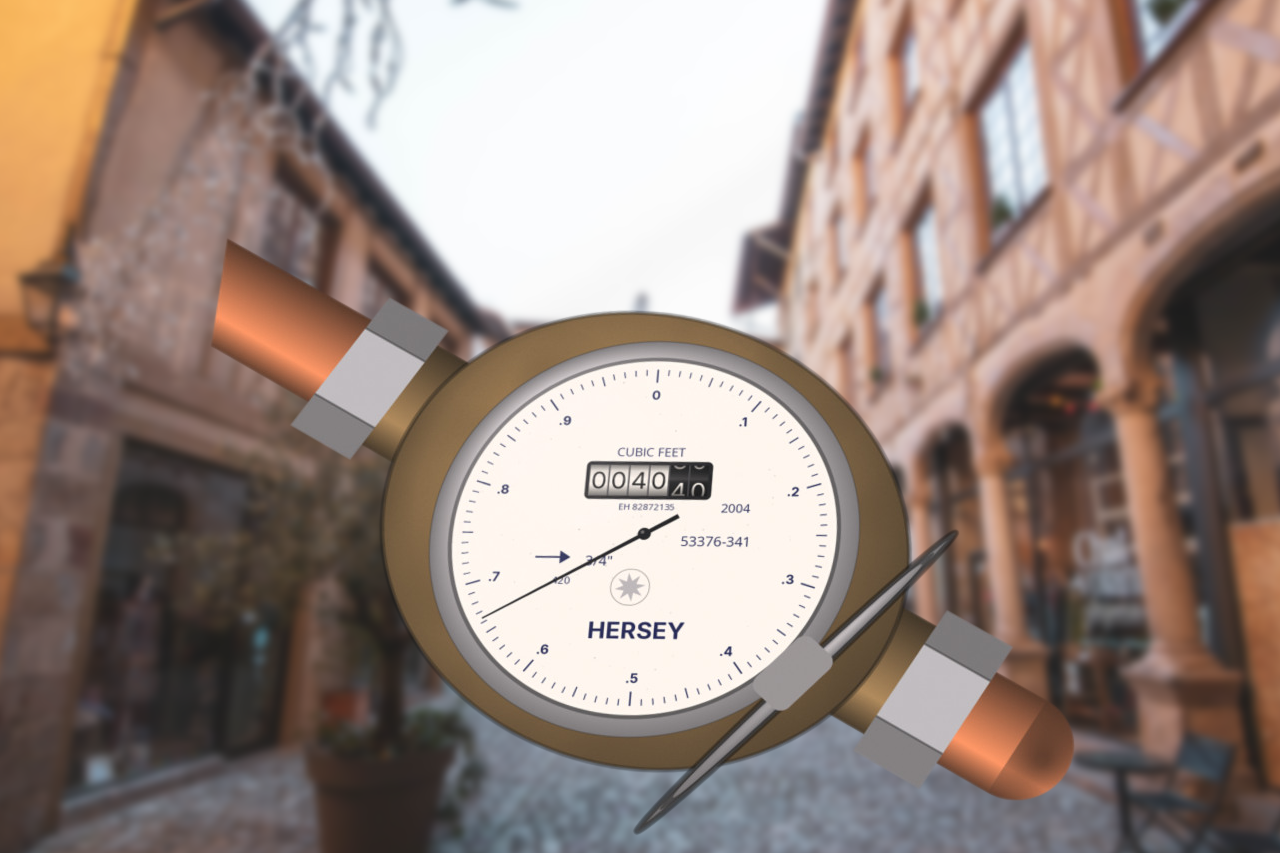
{"value": 4039.66, "unit": "ft³"}
